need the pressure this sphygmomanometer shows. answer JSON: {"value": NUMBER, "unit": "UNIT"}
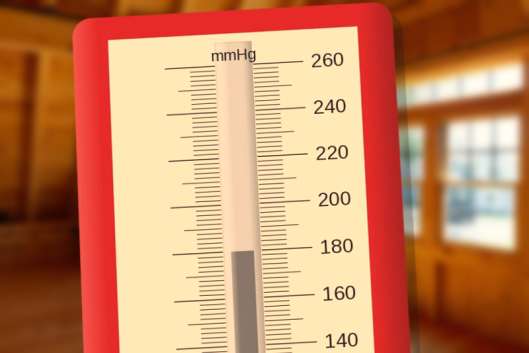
{"value": 180, "unit": "mmHg"}
